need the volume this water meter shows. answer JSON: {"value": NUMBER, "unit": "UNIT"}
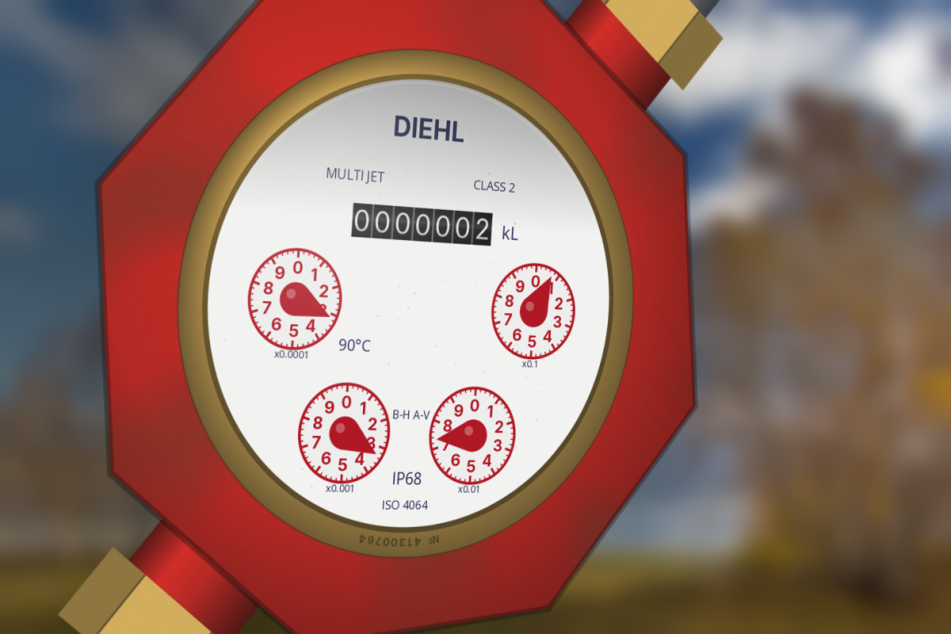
{"value": 2.0733, "unit": "kL"}
